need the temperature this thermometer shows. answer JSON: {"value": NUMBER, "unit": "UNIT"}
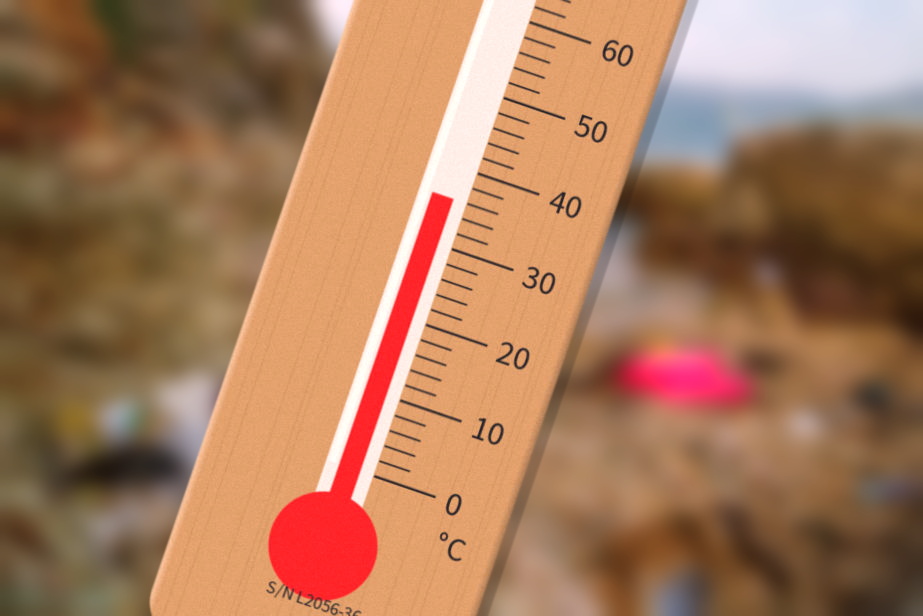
{"value": 36, "unit": "°C"}
